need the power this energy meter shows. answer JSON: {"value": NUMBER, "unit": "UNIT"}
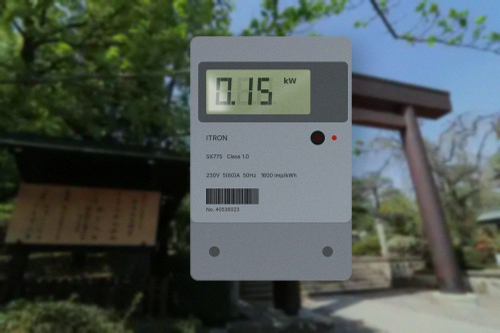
{"value": 0.15, "unit": "kW"}
